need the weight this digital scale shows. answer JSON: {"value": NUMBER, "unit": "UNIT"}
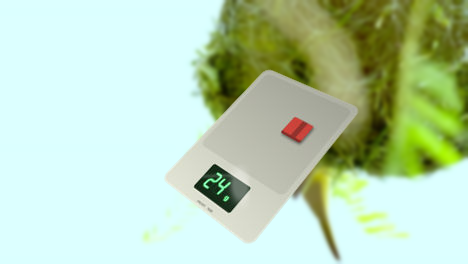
{"value": 24, "unit": "g"}
